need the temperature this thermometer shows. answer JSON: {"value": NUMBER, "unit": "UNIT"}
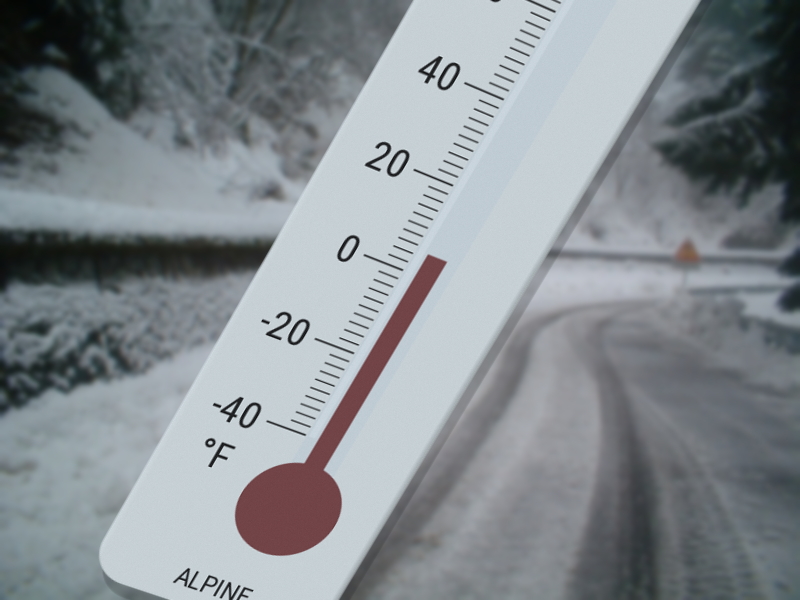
{"value": 5, "unit": "°F"}
